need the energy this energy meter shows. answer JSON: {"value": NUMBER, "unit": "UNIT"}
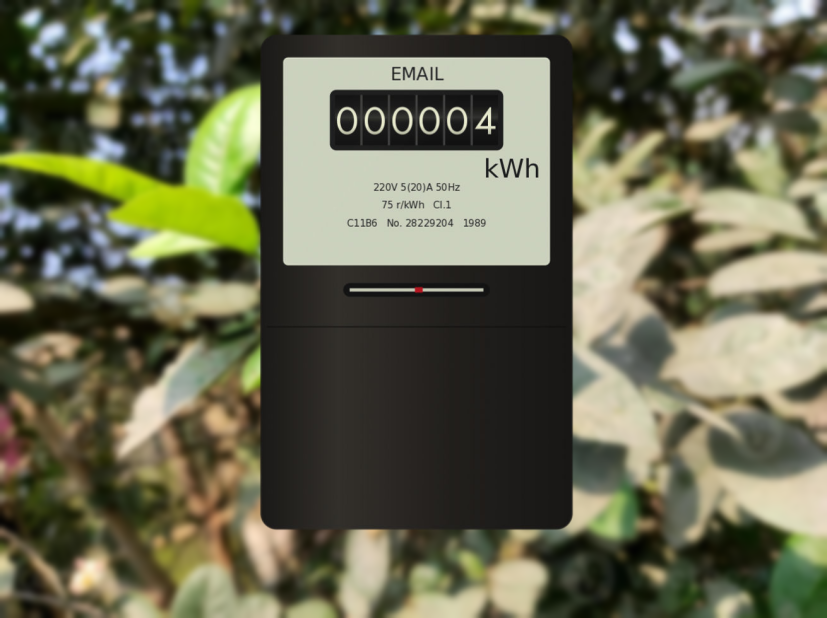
{"value": 4, "unit": "kWh"}
